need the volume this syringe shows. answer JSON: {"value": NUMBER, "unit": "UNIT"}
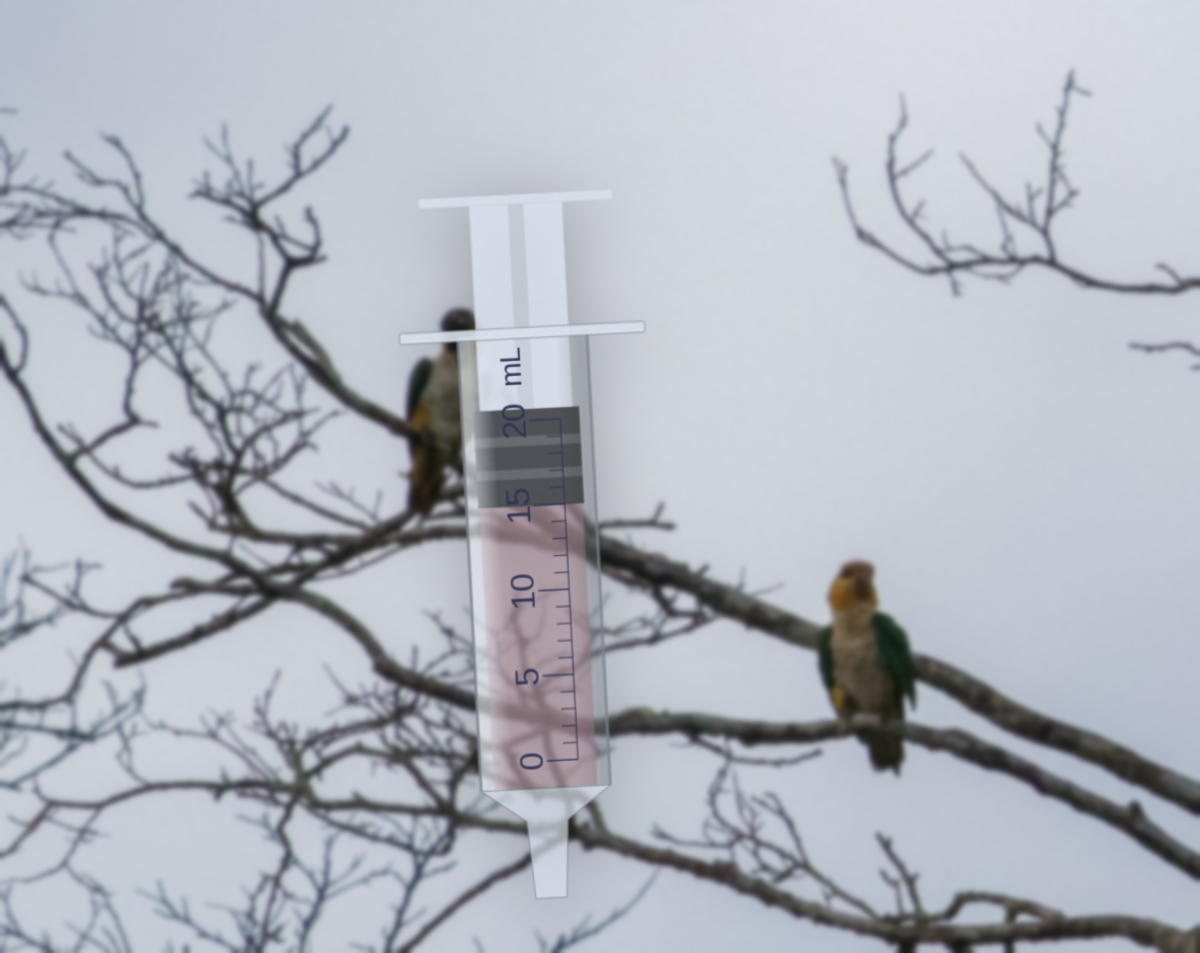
{"value": 15, "unit": "mL"}
